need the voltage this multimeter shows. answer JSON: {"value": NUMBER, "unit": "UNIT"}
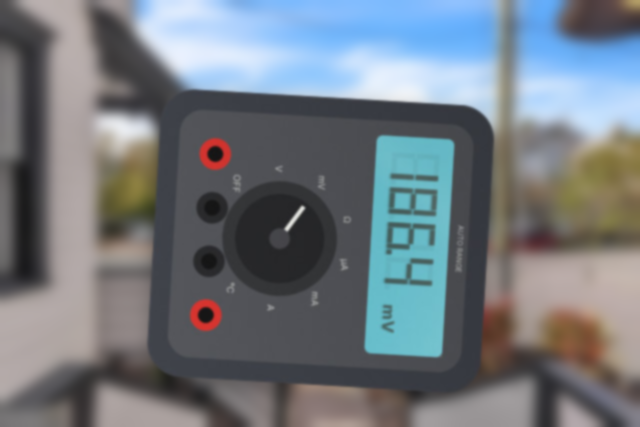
{"value": 186.4, "unit": "mV"}
